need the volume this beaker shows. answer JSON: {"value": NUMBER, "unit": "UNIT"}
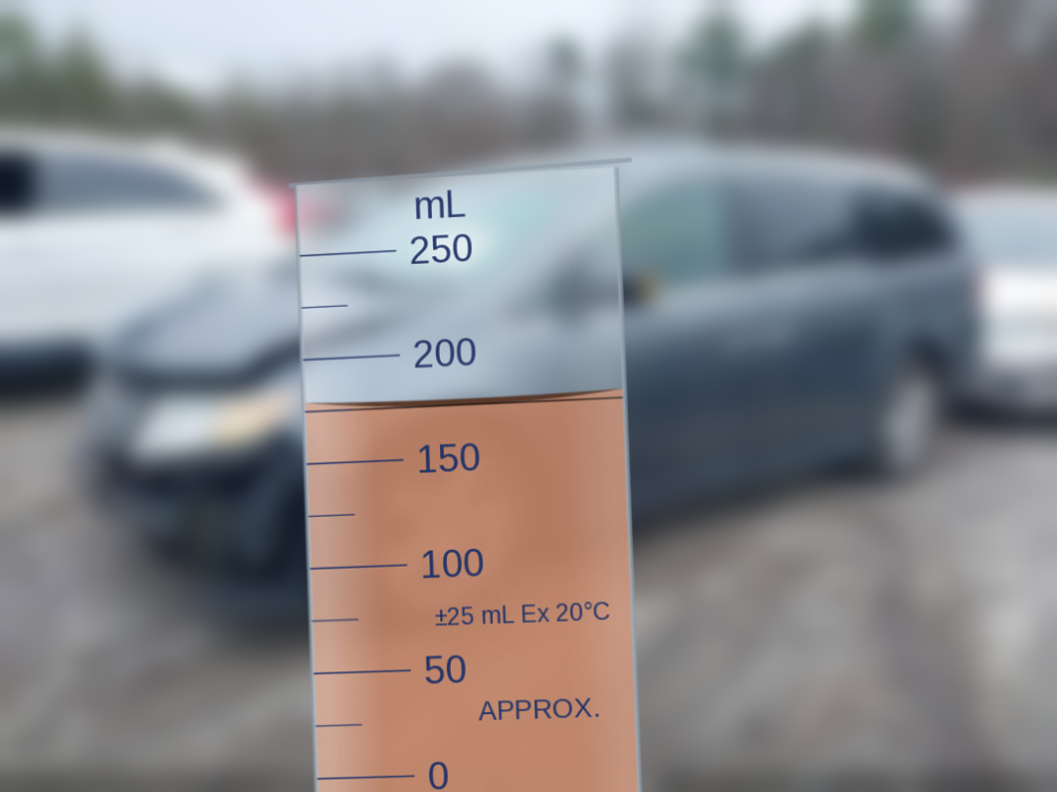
{"value": 175, "unit": "mL"}
